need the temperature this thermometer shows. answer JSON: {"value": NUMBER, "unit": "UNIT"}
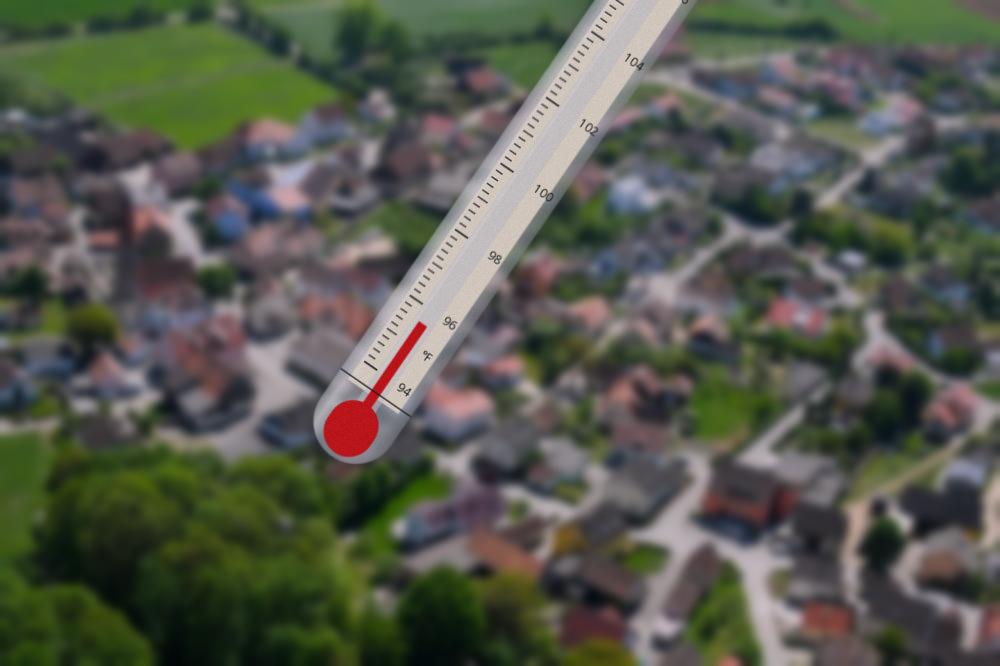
{"value": 95.6, "unit": "°F"}
